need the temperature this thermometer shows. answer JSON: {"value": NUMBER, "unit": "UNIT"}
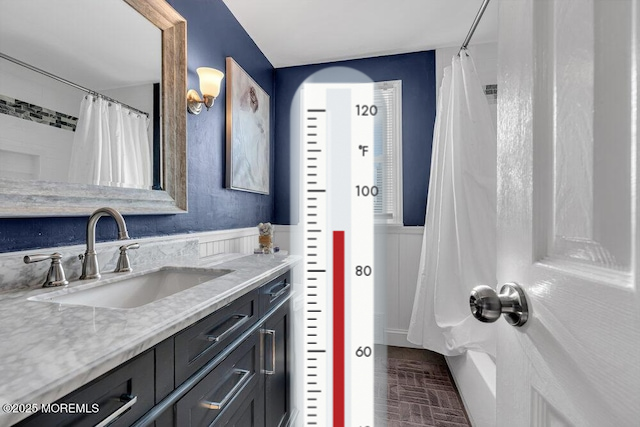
{"value": 90, "unit": "°F"}
